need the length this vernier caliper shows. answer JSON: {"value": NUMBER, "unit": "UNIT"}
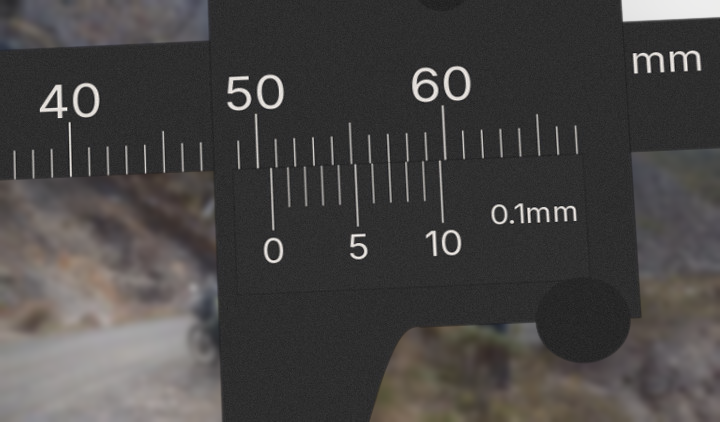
{"value": 50.7, "unit": "mm"}
